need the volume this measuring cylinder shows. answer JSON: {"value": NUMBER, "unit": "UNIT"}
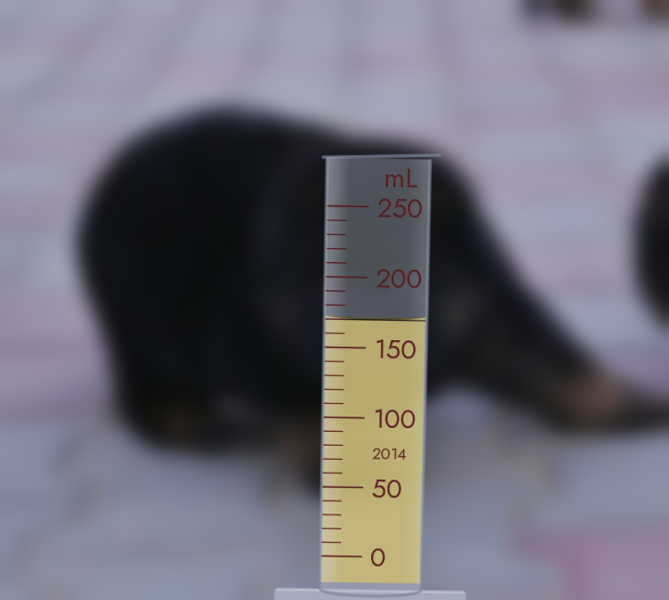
{"value": 170, "unit": "mL"}
